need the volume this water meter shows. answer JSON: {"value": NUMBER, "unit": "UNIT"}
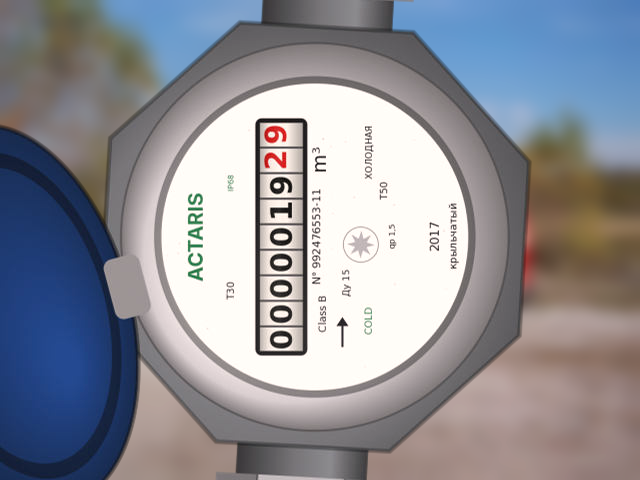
{"value": 19.29, "unit": "m³"}
